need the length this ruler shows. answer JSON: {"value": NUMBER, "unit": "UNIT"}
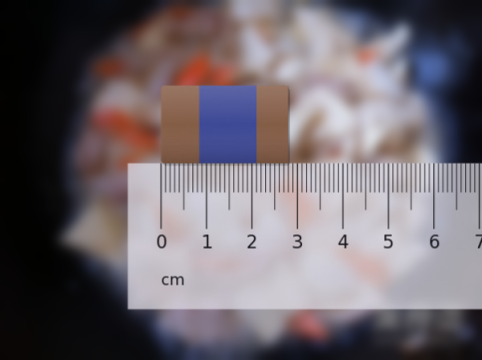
{"value": 2.8, "unit": "cm"}
